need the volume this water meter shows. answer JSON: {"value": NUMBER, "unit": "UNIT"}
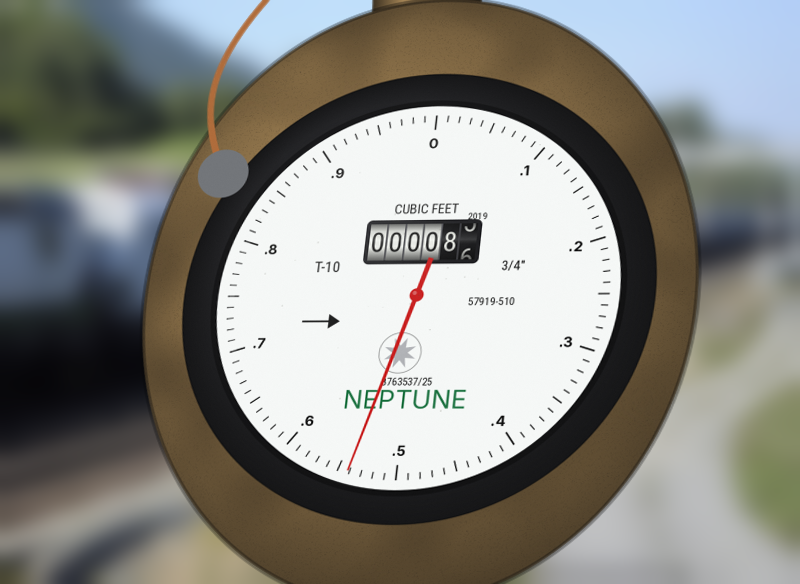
{"value": 85.54, "unit": "ft³"}
